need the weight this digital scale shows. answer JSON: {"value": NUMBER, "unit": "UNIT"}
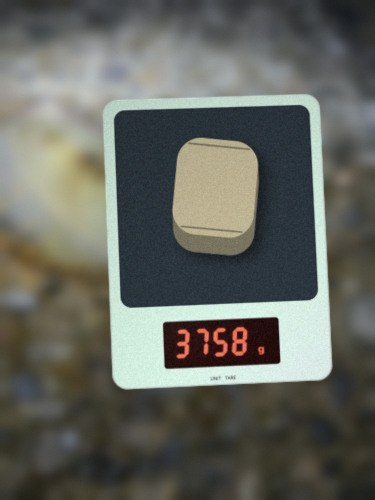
{"value": 3758, "unit": "g"}
